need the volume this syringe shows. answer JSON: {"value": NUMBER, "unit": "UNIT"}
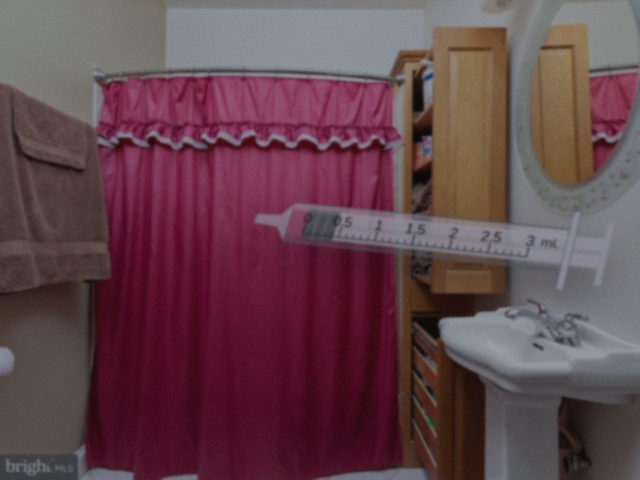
{"value": 0, "unit": "mL"}
